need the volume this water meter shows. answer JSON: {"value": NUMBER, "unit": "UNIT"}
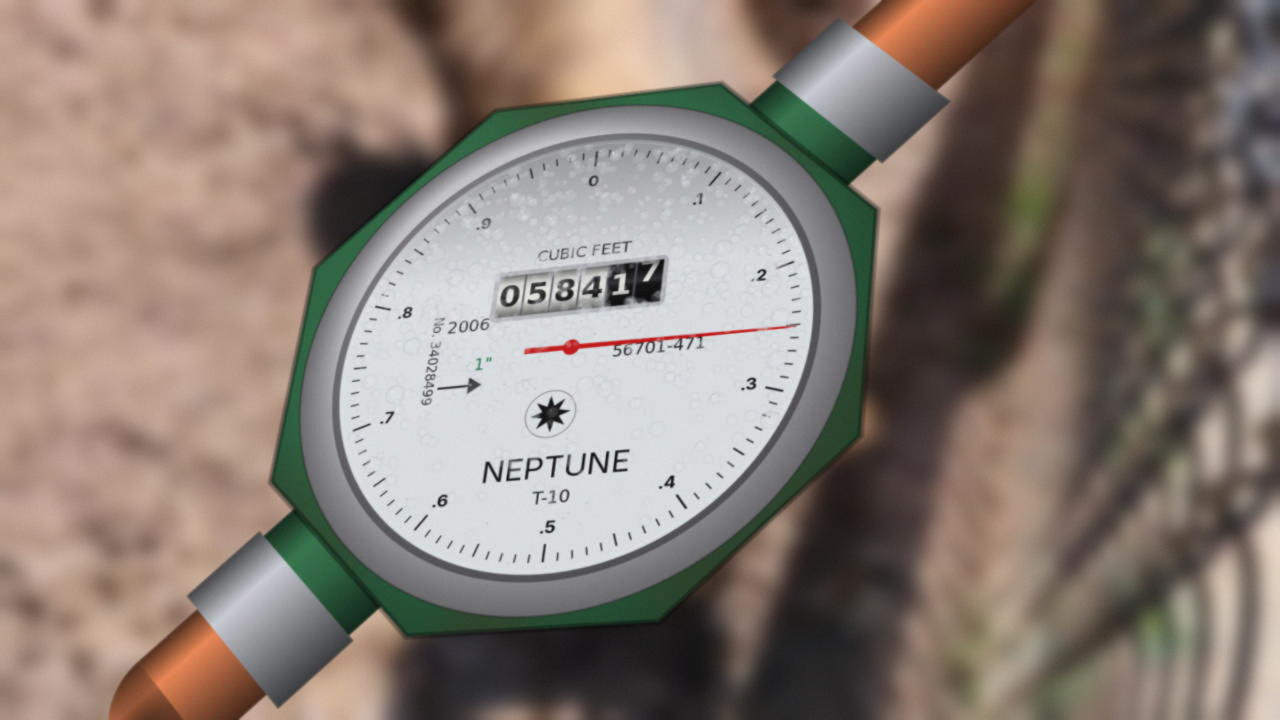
{"value": 58417.25, "unit": "ft³"}
